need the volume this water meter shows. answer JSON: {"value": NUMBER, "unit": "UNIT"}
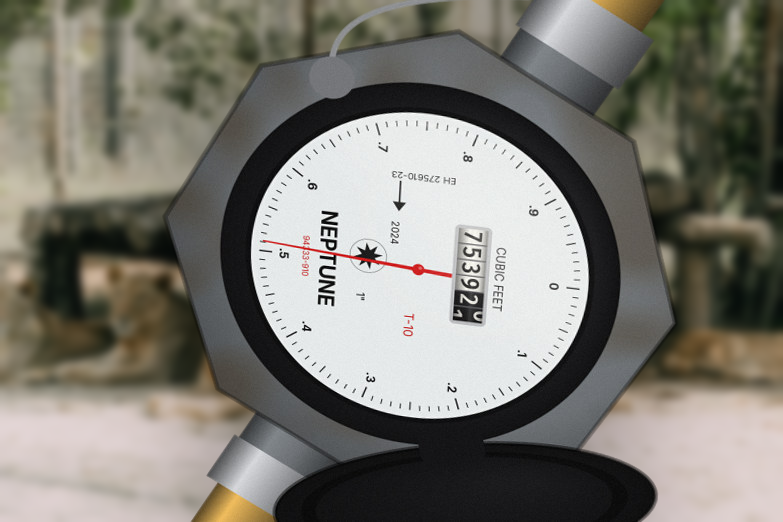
{"value": 753920.51, "unit": "ft³"}
